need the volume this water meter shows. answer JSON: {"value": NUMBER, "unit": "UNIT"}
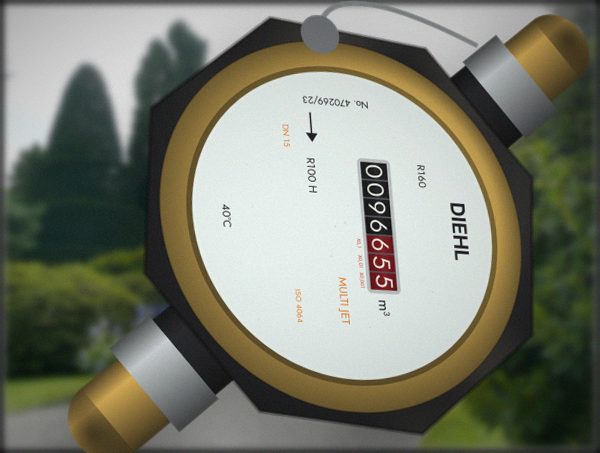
{"value": 96.655, "unit": "m³"}
